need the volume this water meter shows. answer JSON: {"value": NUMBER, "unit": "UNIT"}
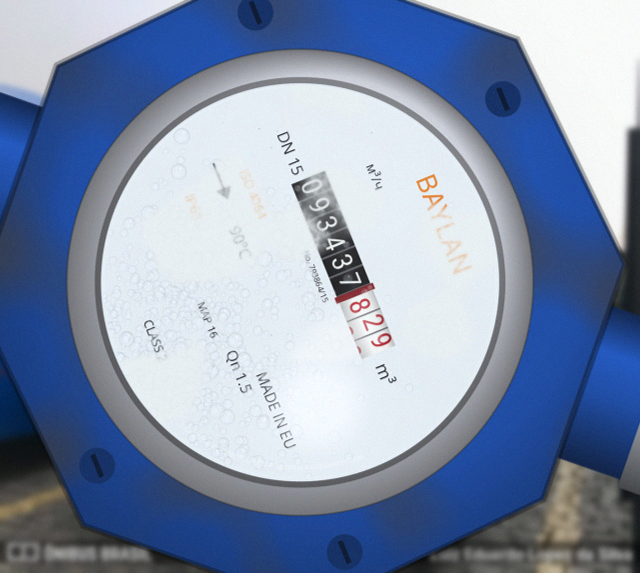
{"value": 93437.829, "unit": "m³"}
